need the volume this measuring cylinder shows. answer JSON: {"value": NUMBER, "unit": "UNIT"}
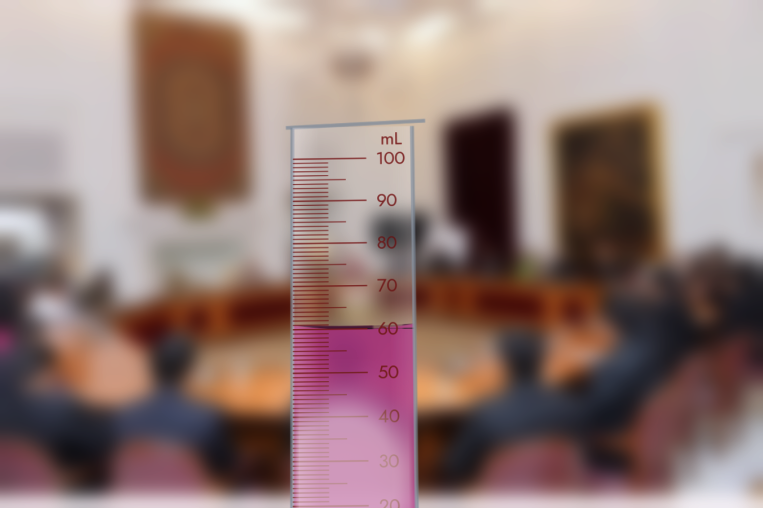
{"value": 60, "unit": "mL"}
